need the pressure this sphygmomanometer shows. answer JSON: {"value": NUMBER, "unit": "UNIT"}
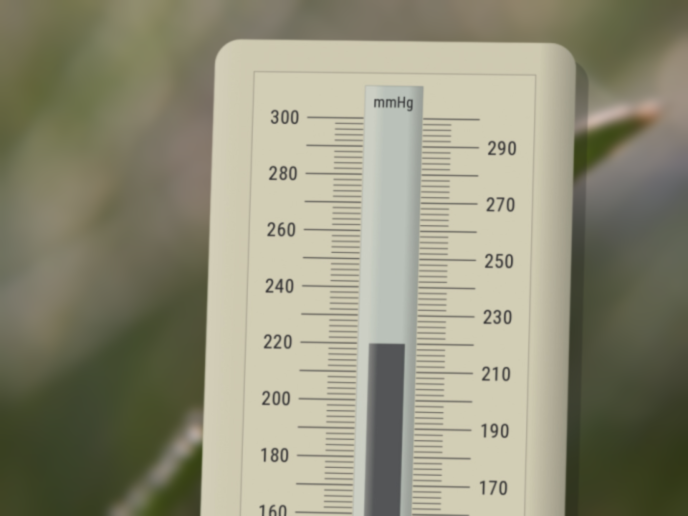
{"value": 220, "unit": "mmHg"}
